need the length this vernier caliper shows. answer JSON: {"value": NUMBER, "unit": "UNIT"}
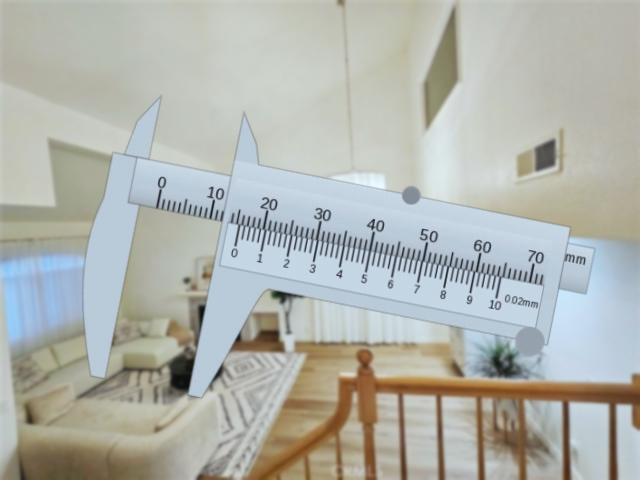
{"value": 15.5, "unit": "mm"}
